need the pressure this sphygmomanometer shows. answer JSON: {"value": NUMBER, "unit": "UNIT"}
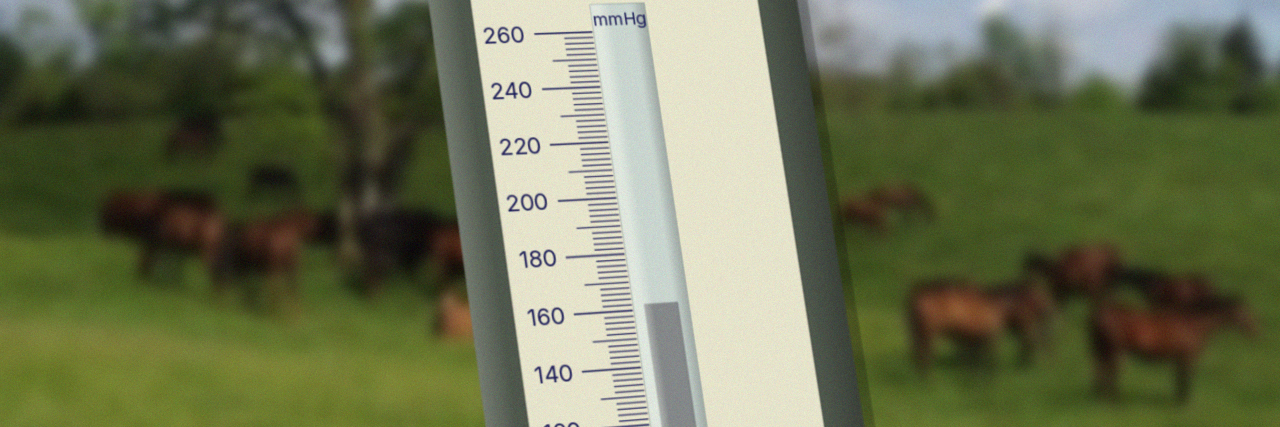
{"value": 162, "unit": "mmHg"}
